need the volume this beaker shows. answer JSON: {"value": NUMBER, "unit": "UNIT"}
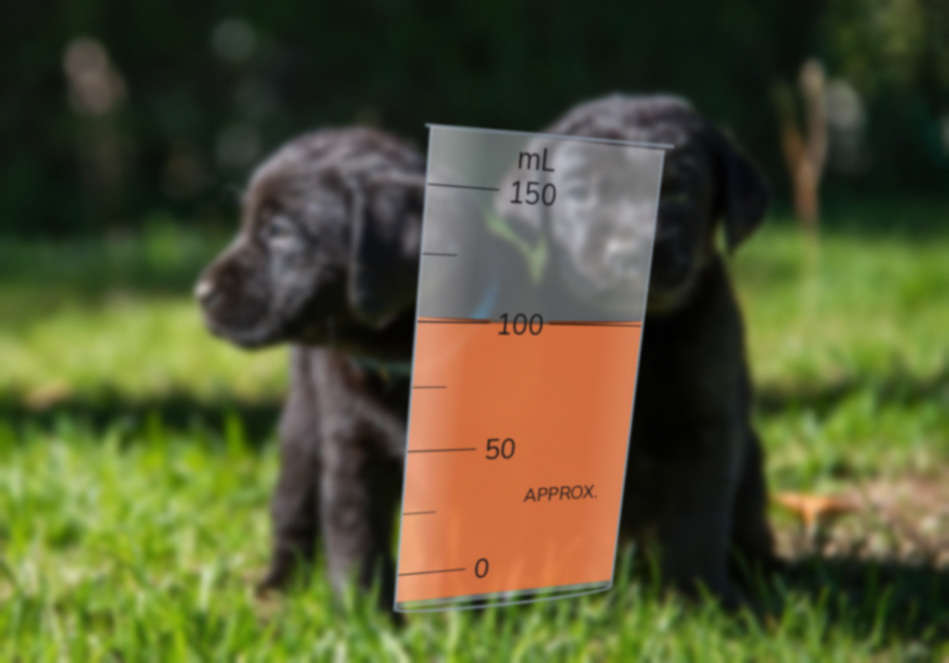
{"value": 100, "unit": "mL"}
